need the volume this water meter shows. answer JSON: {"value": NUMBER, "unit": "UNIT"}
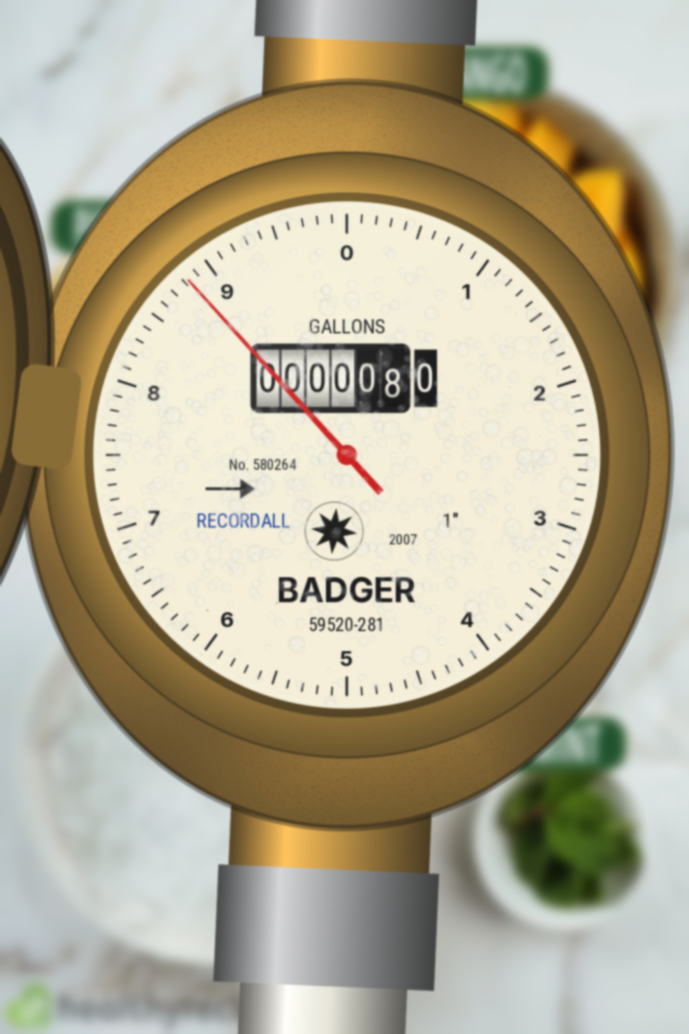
{"value": 78.8, "unit": "gal"}
